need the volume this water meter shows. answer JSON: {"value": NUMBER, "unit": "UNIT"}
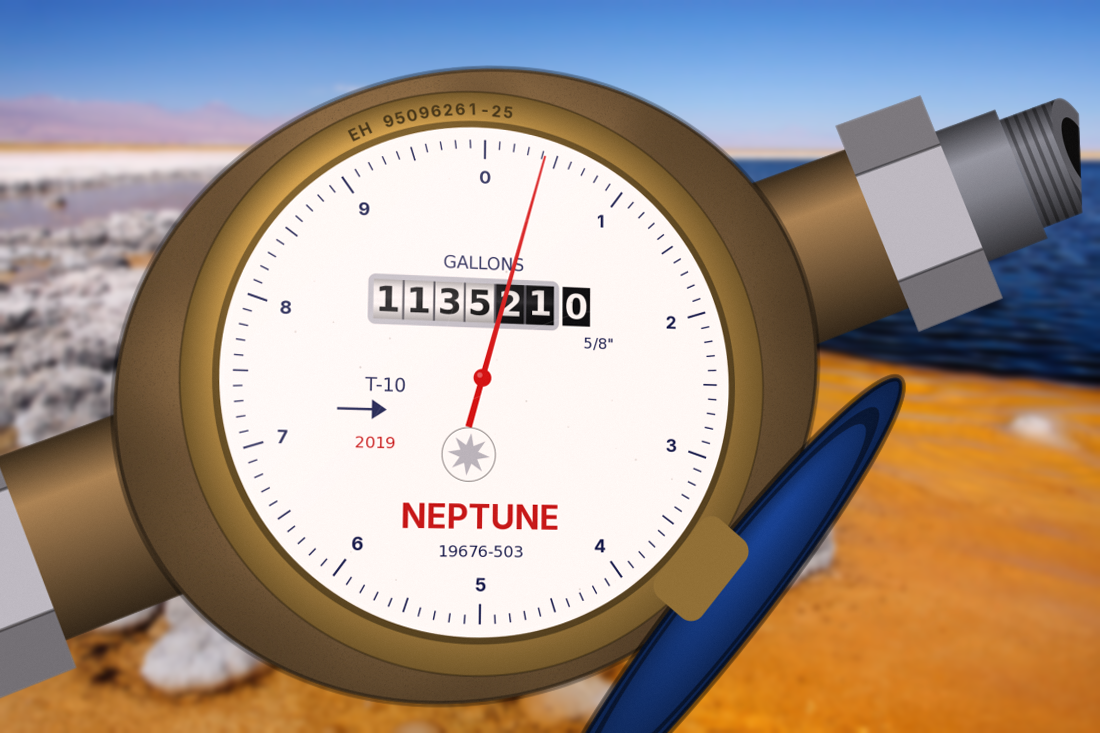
{"value": 1135210.4, "unit": "gal"}
